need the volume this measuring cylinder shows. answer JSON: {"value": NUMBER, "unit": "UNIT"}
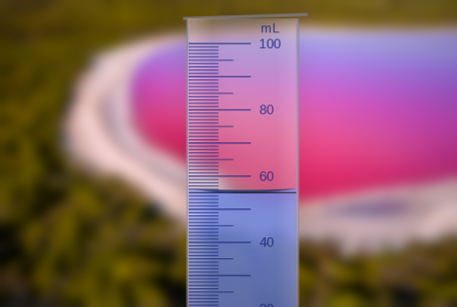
{"value": 55, "unit": "mL"}
